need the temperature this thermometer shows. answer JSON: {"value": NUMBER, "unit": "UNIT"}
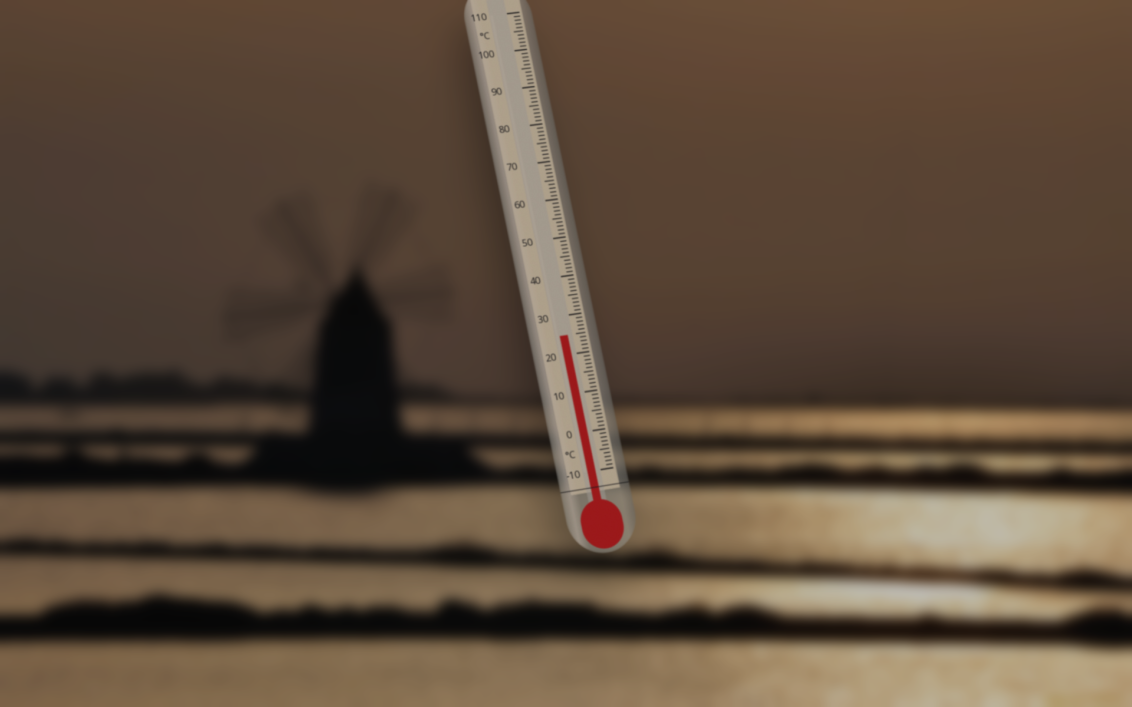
{"value": 25, "unit": "°C"}
